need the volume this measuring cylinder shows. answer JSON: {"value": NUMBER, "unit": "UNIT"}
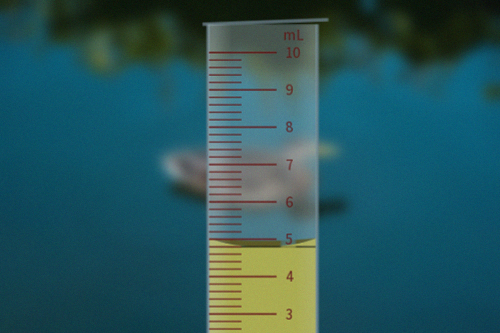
{"value": 4.8, "unit": "mL"}
